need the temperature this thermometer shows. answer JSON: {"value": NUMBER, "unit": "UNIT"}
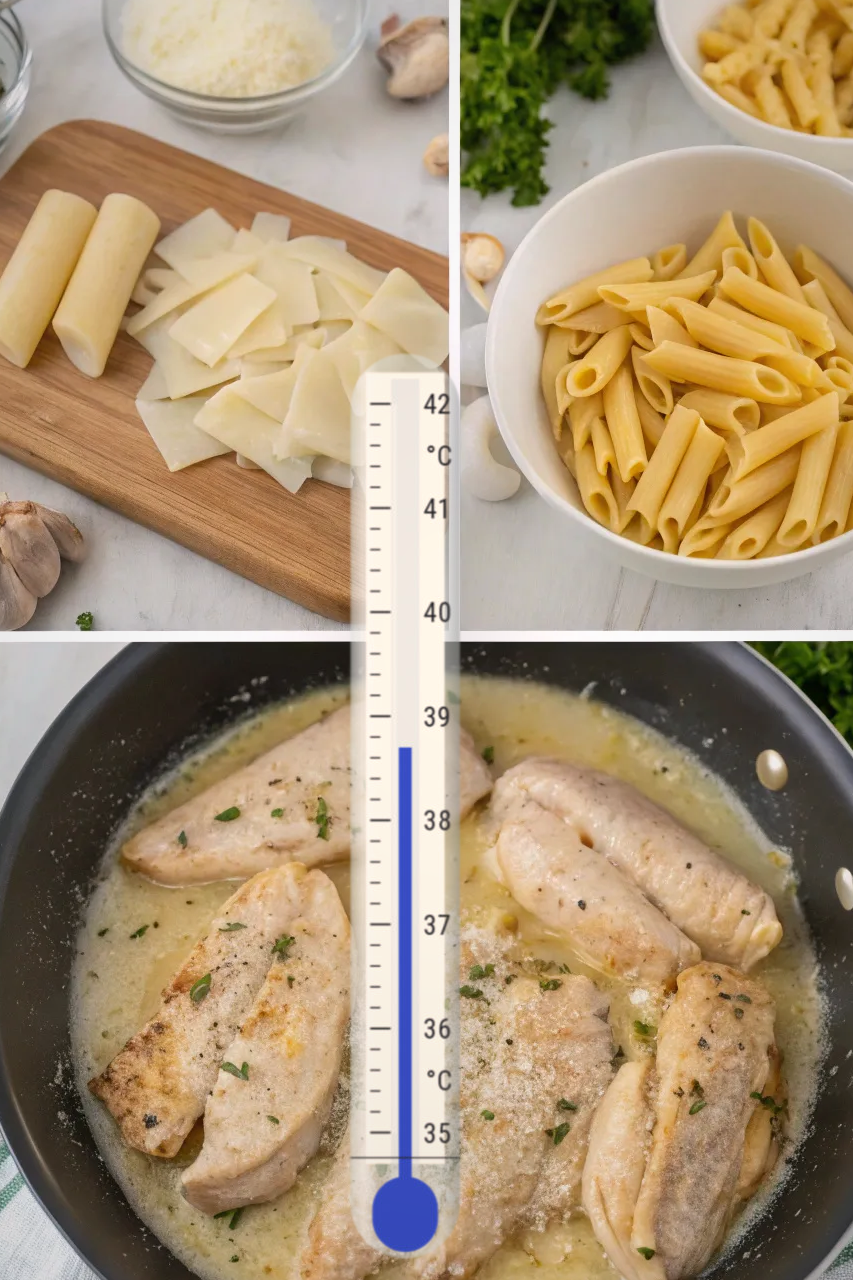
{"value": 38.7, "unit": "°C"}
